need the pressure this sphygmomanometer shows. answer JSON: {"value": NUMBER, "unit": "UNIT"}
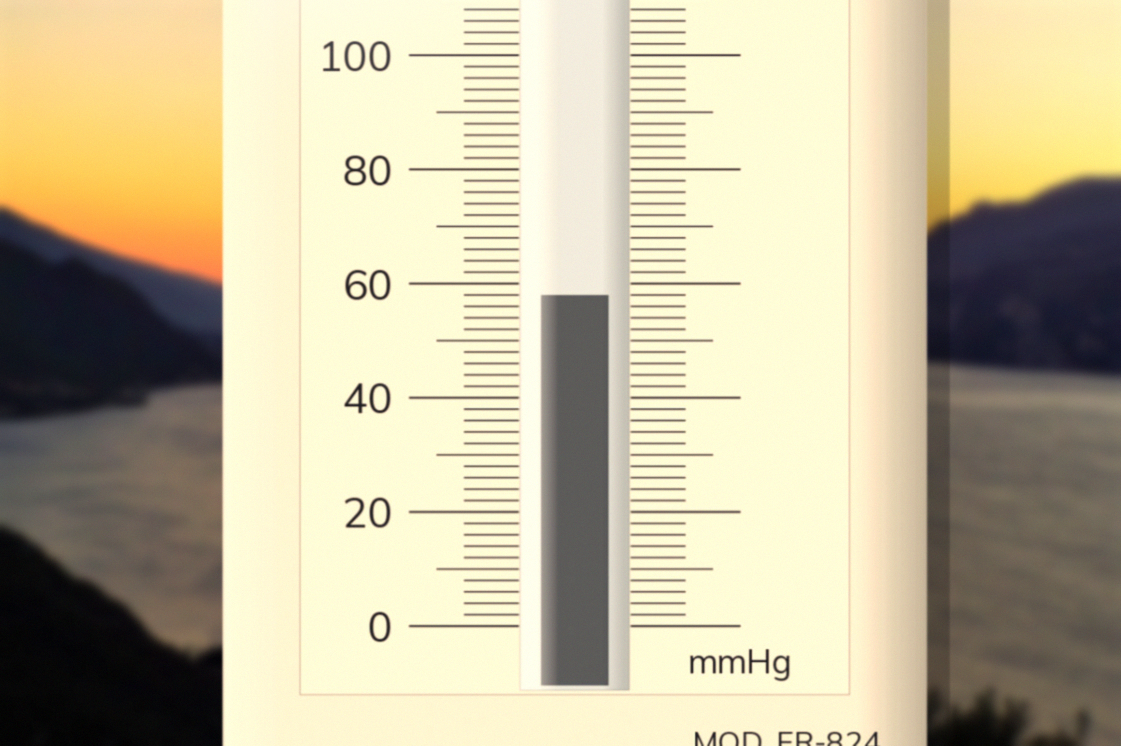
{"value": 58, "unit": "mmHg"}
